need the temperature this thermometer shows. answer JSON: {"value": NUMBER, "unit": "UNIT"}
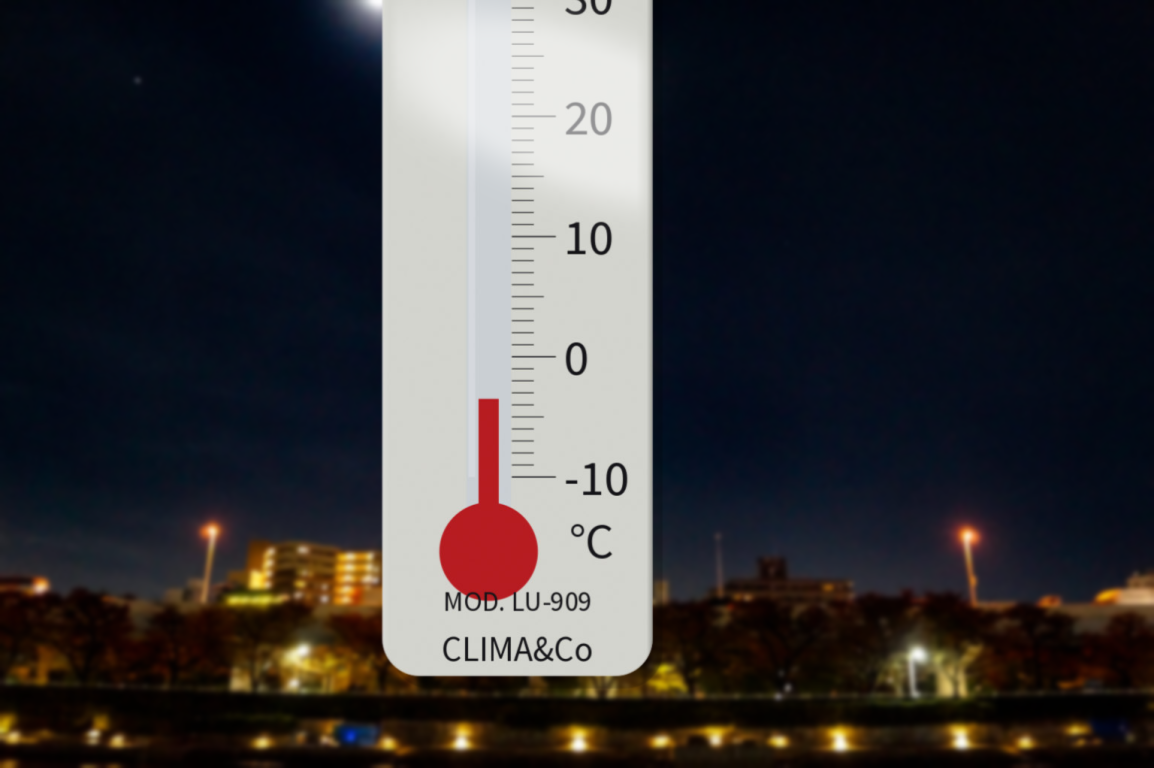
{"value": -3.5, "unit": "°C"}
